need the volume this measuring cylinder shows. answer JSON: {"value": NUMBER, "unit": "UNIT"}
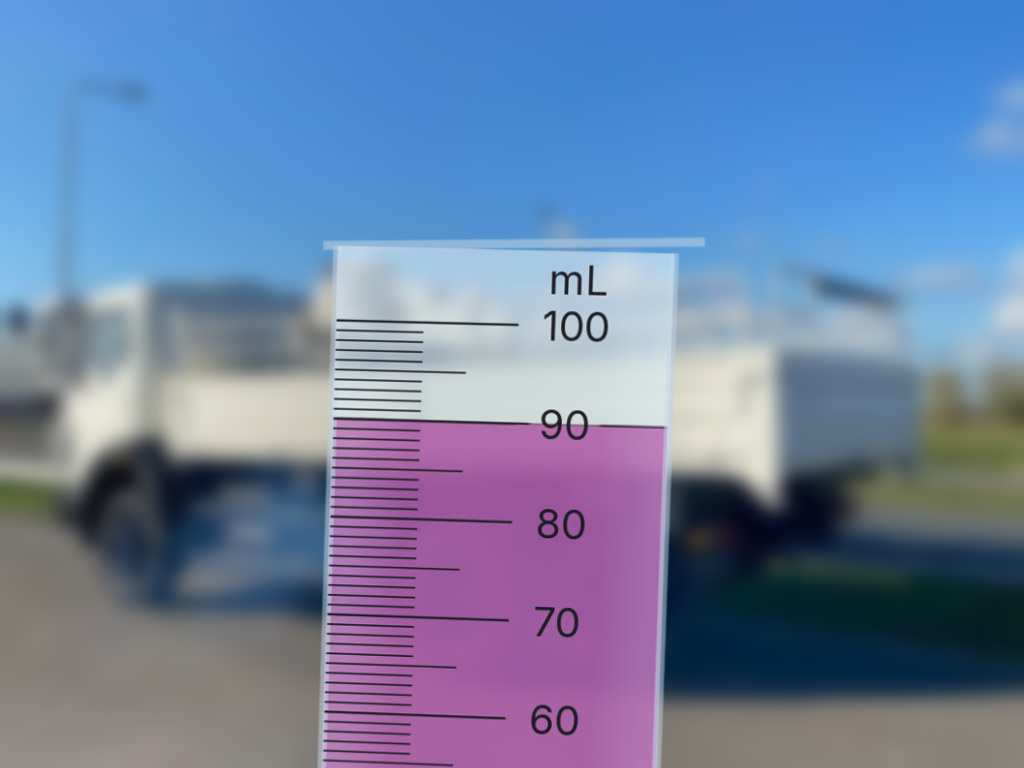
{"value": 90, "unit": "mL"}
